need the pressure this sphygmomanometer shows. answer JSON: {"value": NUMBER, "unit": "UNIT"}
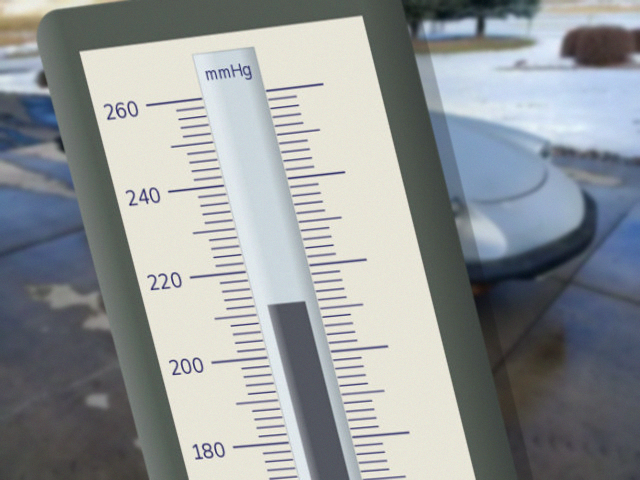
{"value": 212, "unit": "mmHg"}
